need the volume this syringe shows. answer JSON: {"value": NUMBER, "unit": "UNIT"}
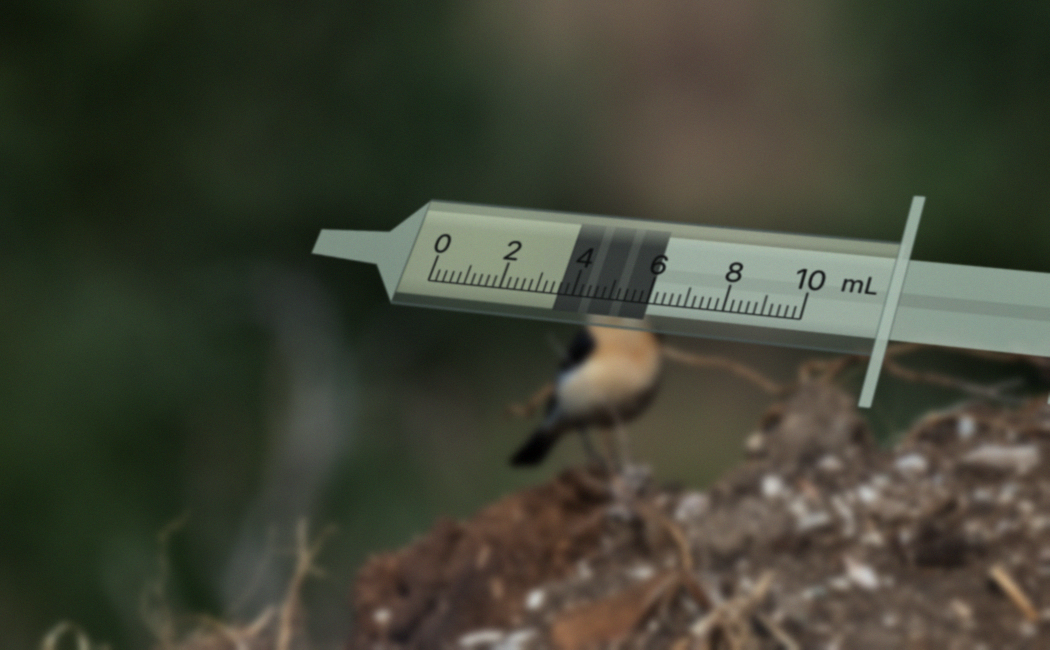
{"value": 3.6, "unit": "mL"}
